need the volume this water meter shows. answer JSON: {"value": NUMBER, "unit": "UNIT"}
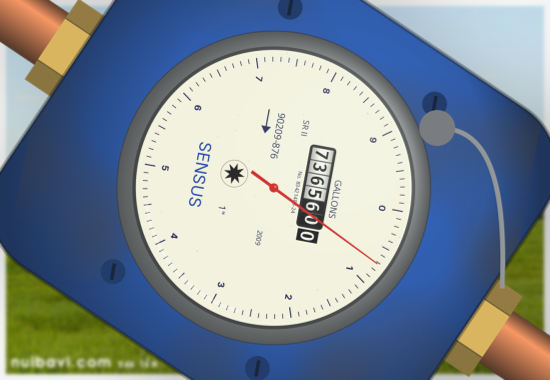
{"value": 7365600.7, "unit": "gal"}
